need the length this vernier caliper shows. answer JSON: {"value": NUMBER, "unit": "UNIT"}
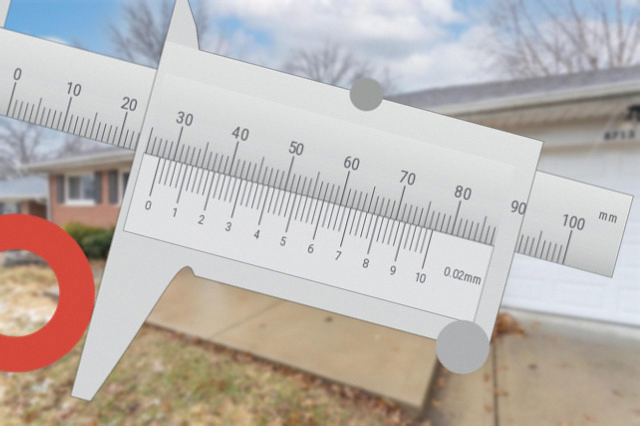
{"value": 27.6, "unit": "mm"}
